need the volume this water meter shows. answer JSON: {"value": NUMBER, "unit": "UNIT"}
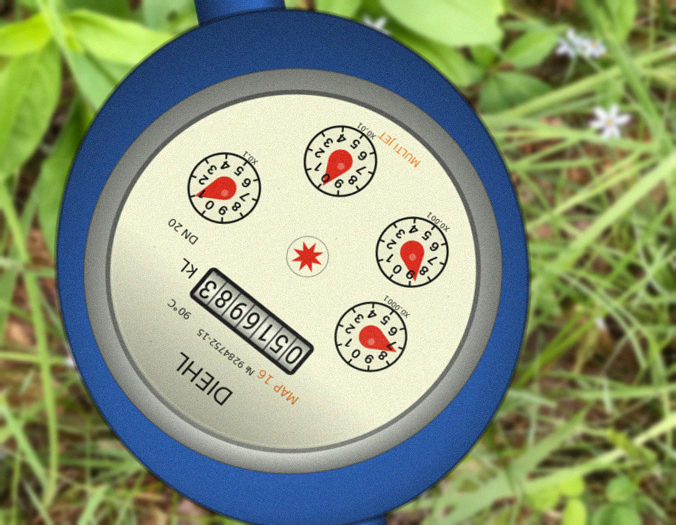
{"value": 516983.0987, "unit": "kL"}
